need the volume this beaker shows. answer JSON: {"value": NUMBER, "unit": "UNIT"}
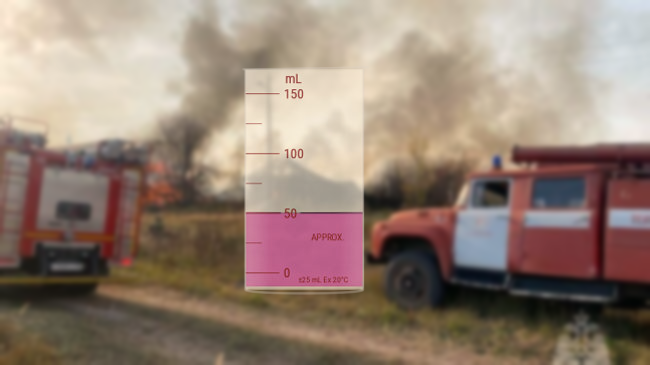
{"value": 50, "unit": "mL"}
